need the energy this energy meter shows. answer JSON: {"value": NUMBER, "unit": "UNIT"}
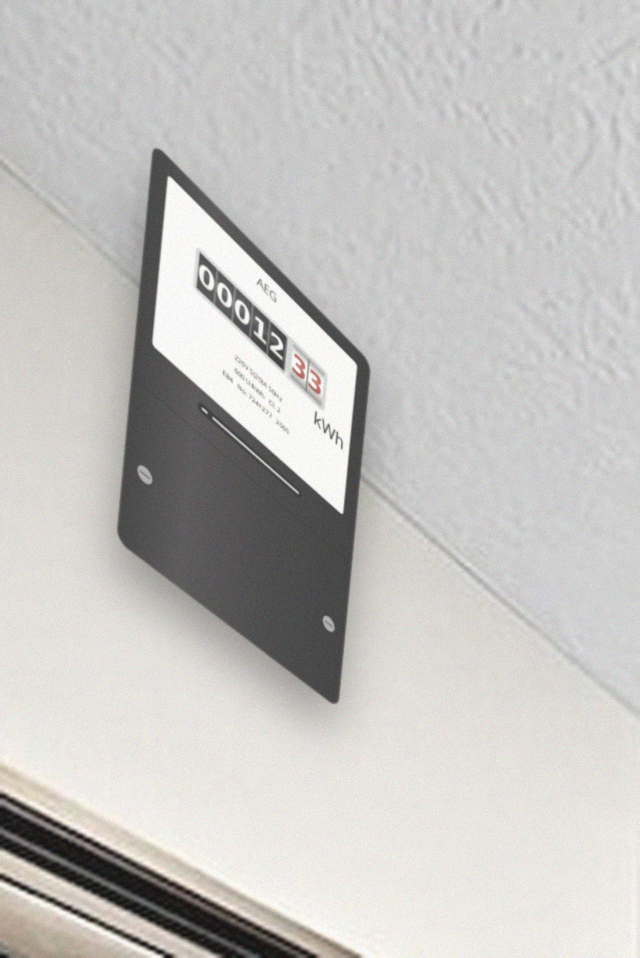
{"value": 12.33, "unit": "kWh"}
